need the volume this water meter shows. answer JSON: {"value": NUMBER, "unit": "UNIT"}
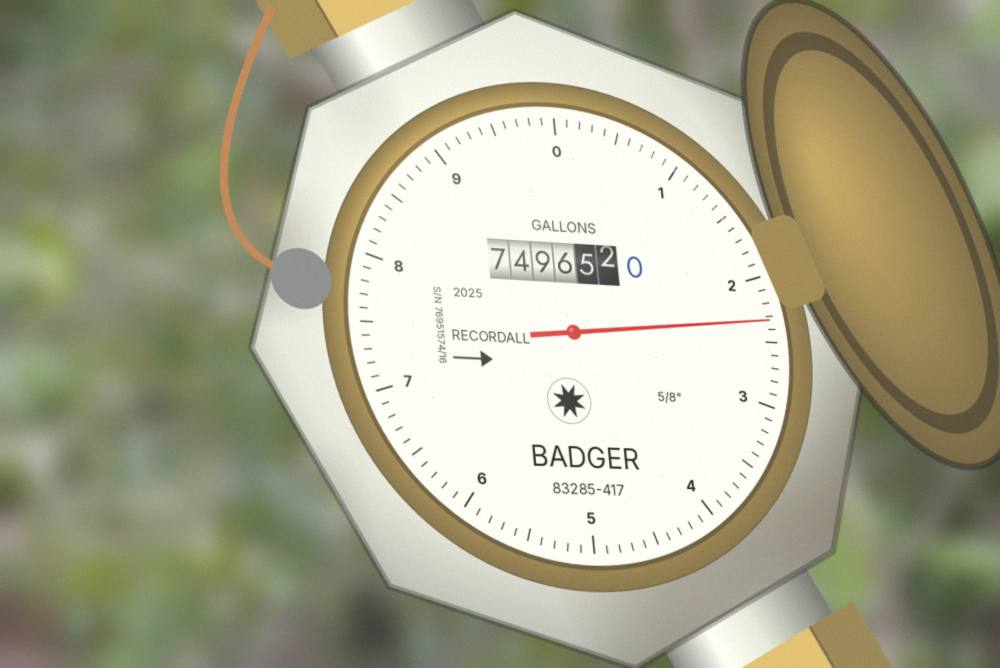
{"value": 7496522.3, "unit": "gal"}
